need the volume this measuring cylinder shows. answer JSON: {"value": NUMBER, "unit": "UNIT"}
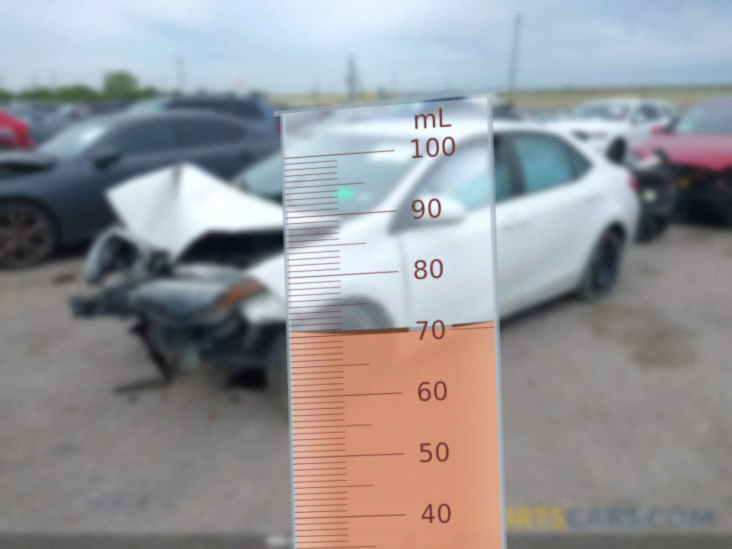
{"value": 70, "unit": "mL"}
